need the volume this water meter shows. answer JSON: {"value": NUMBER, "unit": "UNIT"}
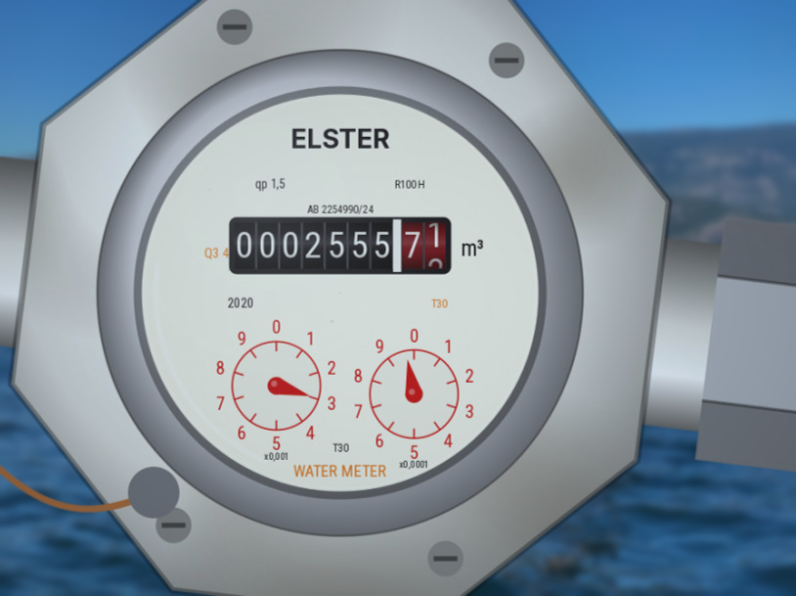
{"value": 2555.7129, "unit": "m³"}
